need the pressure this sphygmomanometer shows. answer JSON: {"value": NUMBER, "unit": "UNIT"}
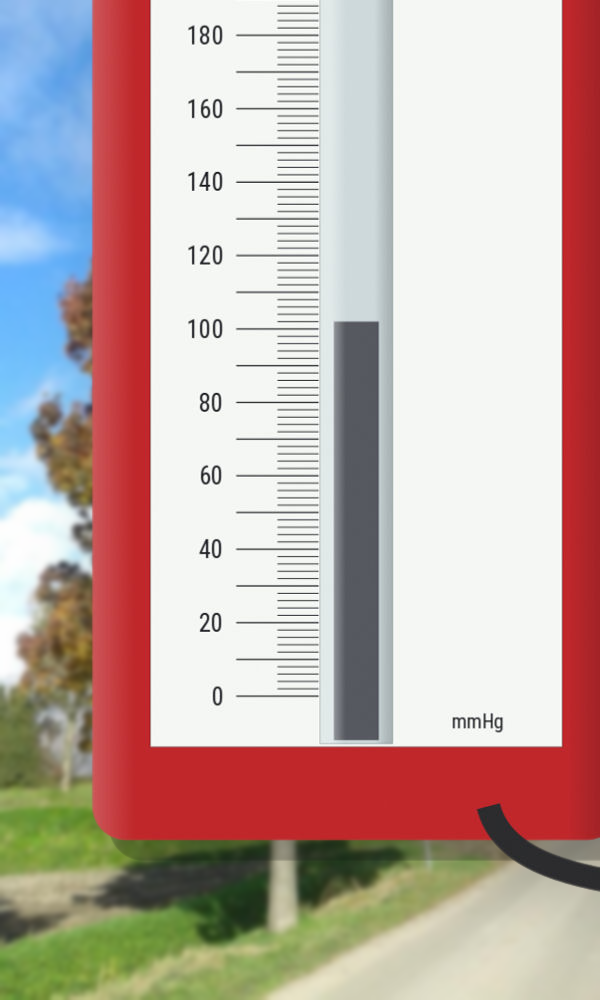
{"value": 102, "unit": "mmHg"}
